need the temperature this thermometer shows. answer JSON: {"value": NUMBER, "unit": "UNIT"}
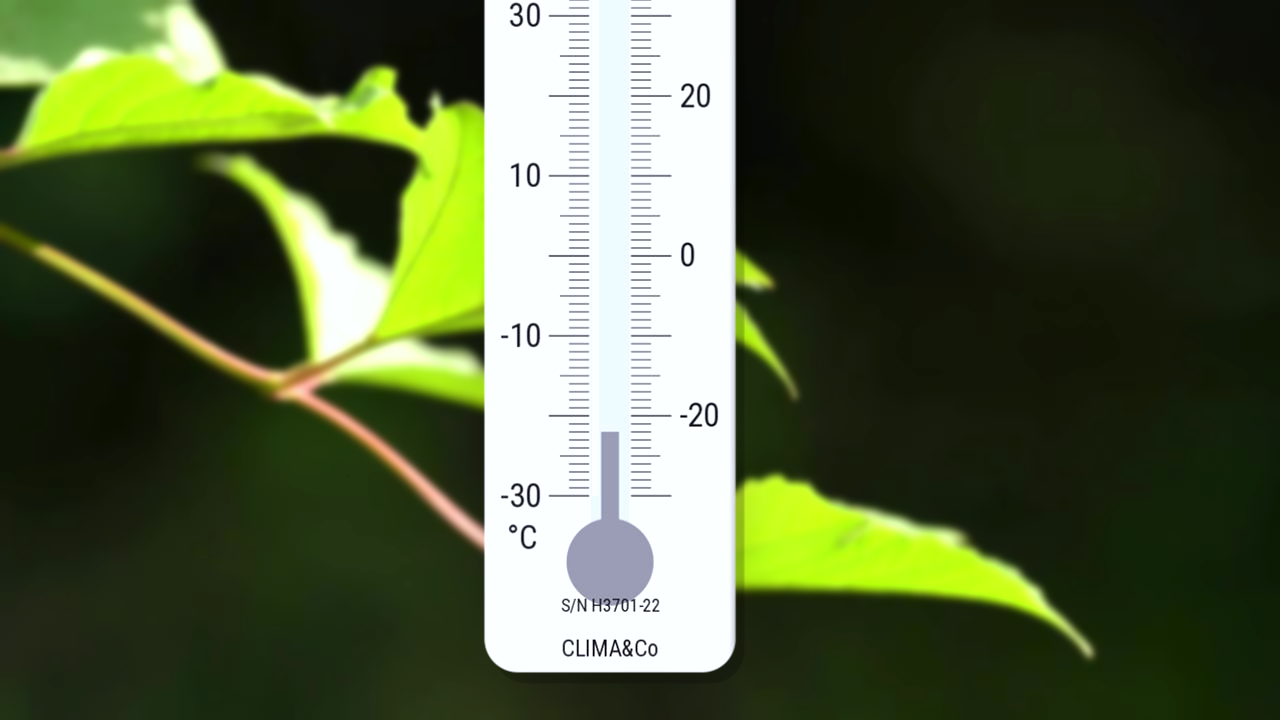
{"value": -22, "unit": "°C"}
